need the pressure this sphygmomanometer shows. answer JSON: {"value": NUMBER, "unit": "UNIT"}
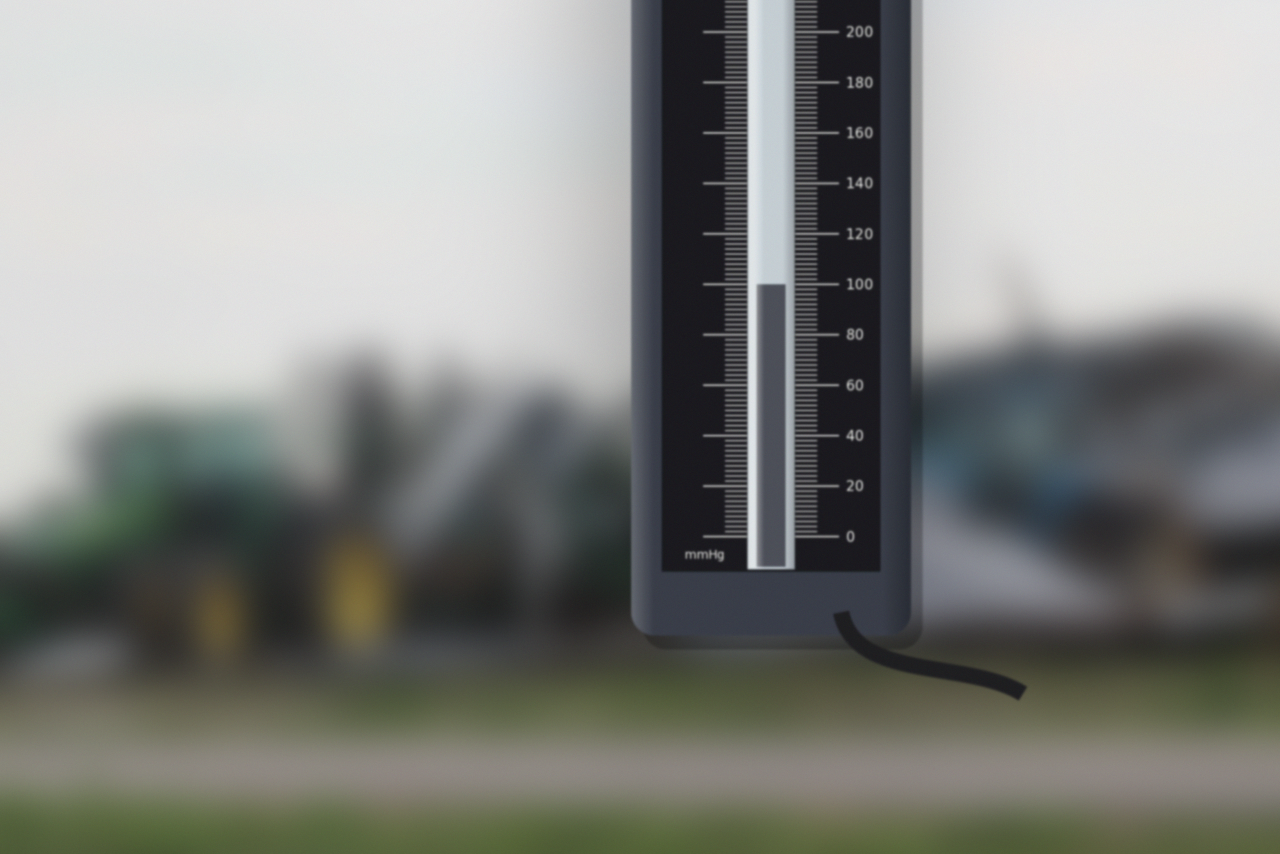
{"value": 100, "unit": "mmHg"}
